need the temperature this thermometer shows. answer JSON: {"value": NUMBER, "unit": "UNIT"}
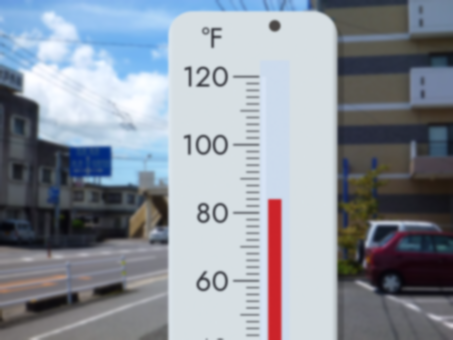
{"value": 84, "unit": "°F"}
